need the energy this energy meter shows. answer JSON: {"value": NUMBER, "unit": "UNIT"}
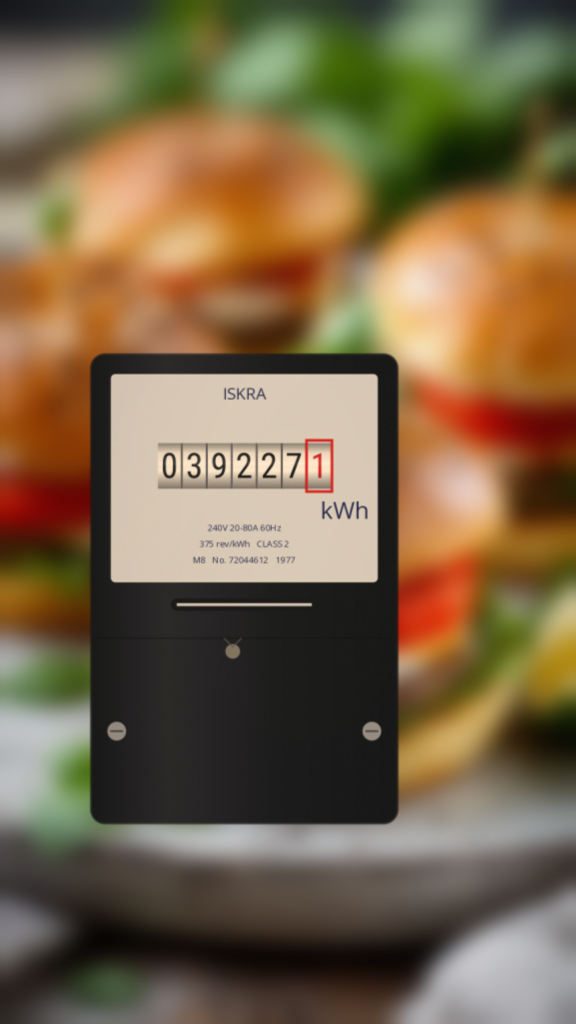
{"value": 39227.1, "unit": "kWh"}
